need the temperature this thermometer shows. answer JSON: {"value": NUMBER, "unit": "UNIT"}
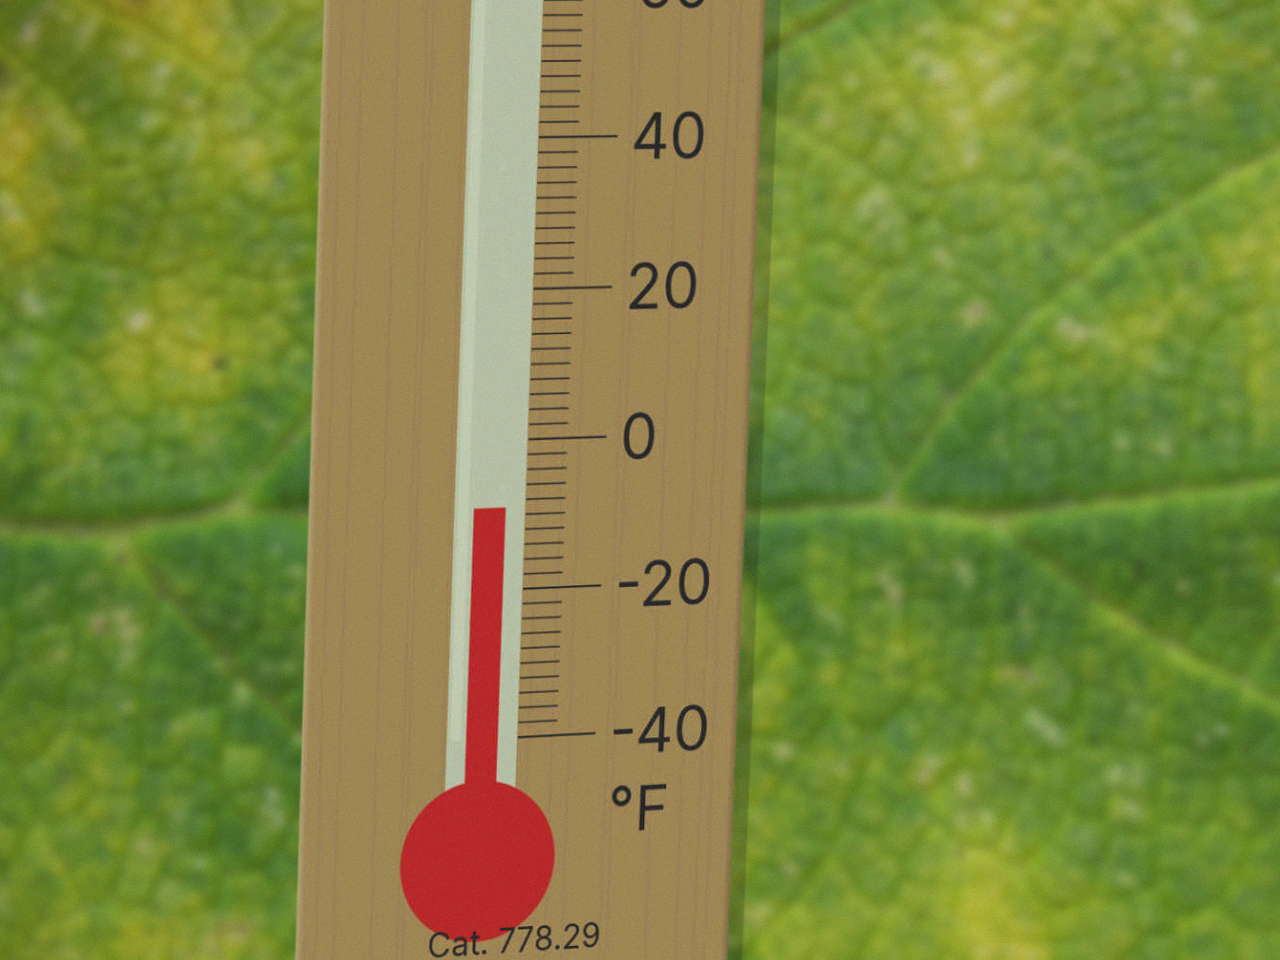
{"value": -9, "unit": "°F"}
